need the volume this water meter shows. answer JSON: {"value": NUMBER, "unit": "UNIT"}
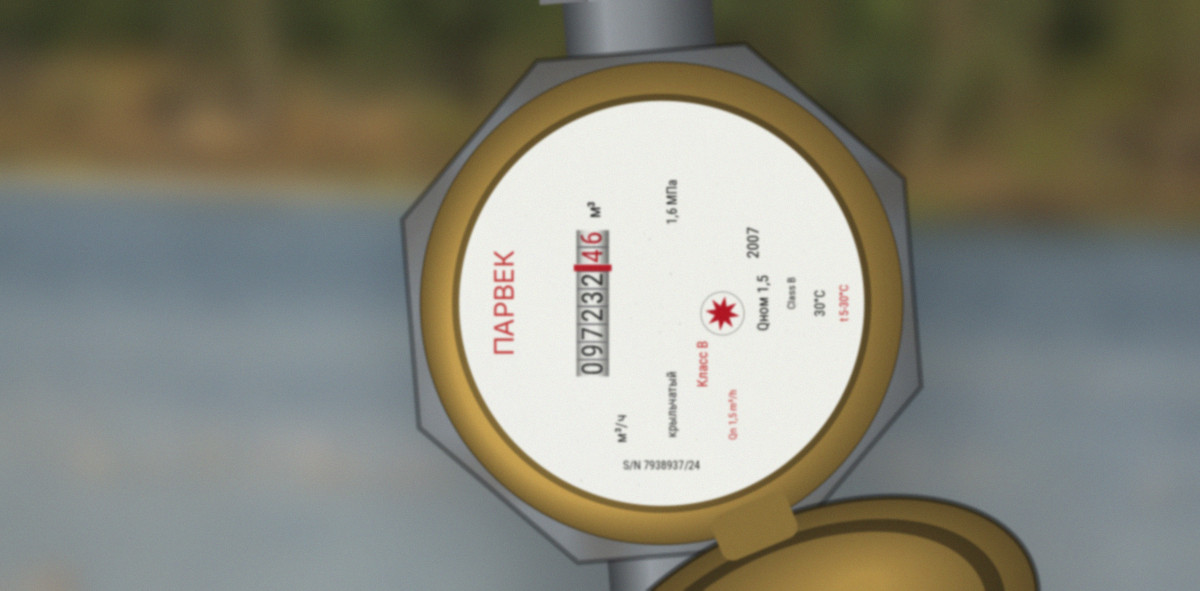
{"value": 97232.46, "unit": "m³"}
